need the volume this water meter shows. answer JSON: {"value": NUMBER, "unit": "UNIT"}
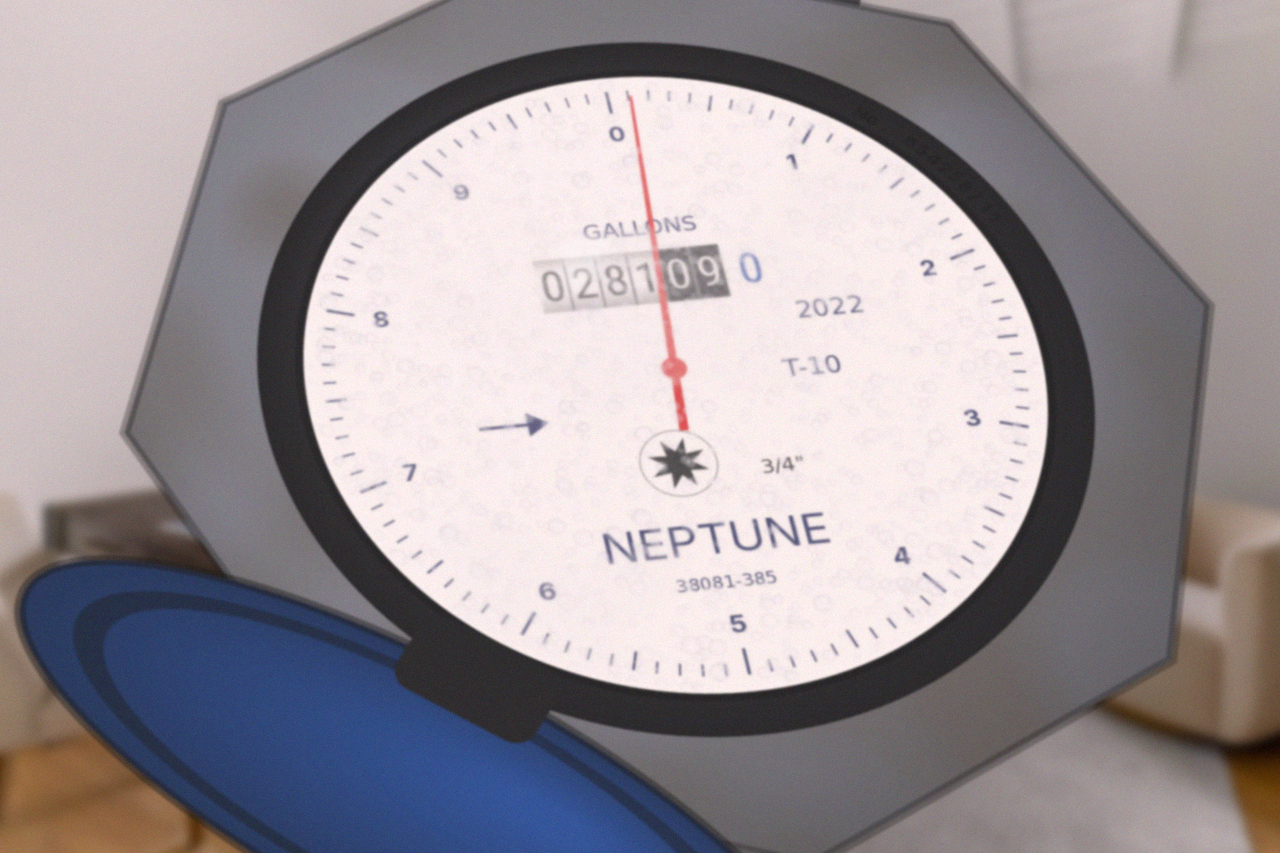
{"value": 281090.1, "unit": "gal"}
